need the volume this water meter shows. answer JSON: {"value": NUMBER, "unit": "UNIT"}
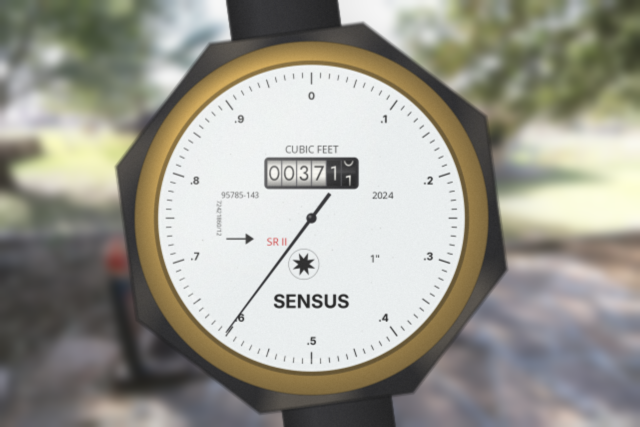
{"value": 3710.60, "unit": "ft³"}
